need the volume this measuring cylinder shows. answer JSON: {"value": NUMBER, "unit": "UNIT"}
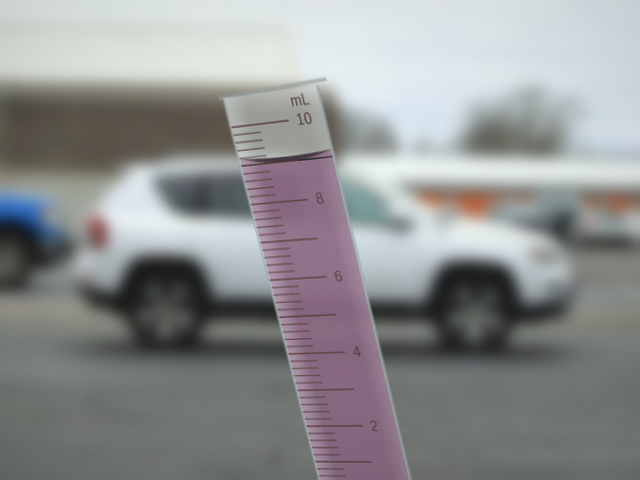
{"value": 9, "unit": "mL"}
